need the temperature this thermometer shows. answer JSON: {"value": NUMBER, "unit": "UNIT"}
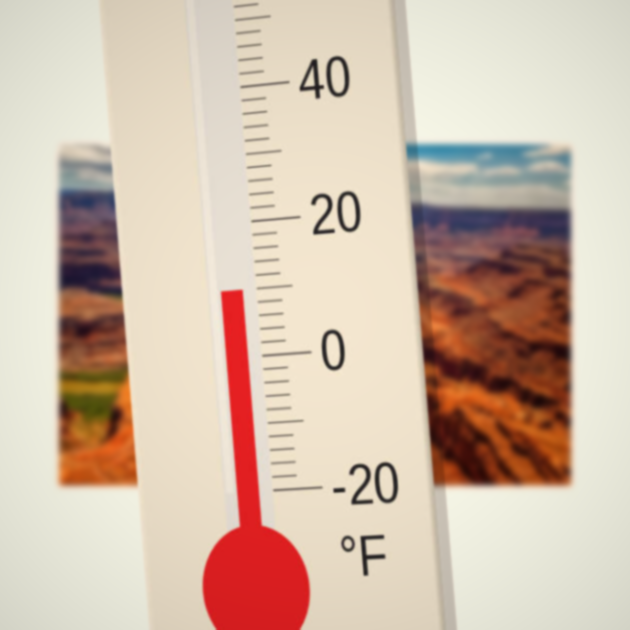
{"value": 10, "unit": "°F"}
